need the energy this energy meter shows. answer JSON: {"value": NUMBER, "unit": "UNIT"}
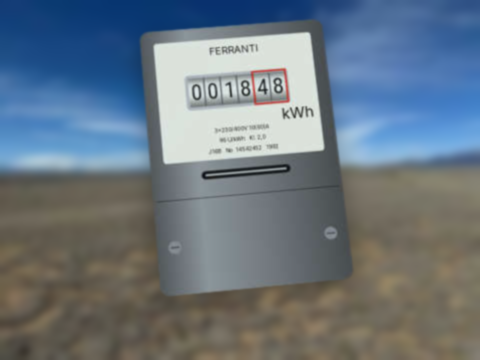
{"value": 18.48, "unit": "kWh"}
